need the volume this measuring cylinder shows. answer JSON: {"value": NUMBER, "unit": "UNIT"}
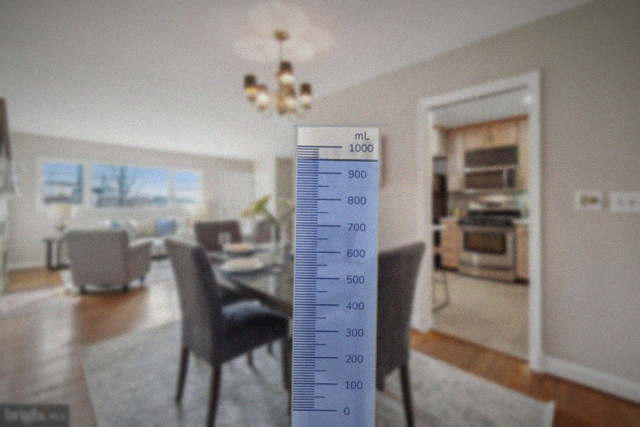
{"value": 950, "unit": "mL"}
